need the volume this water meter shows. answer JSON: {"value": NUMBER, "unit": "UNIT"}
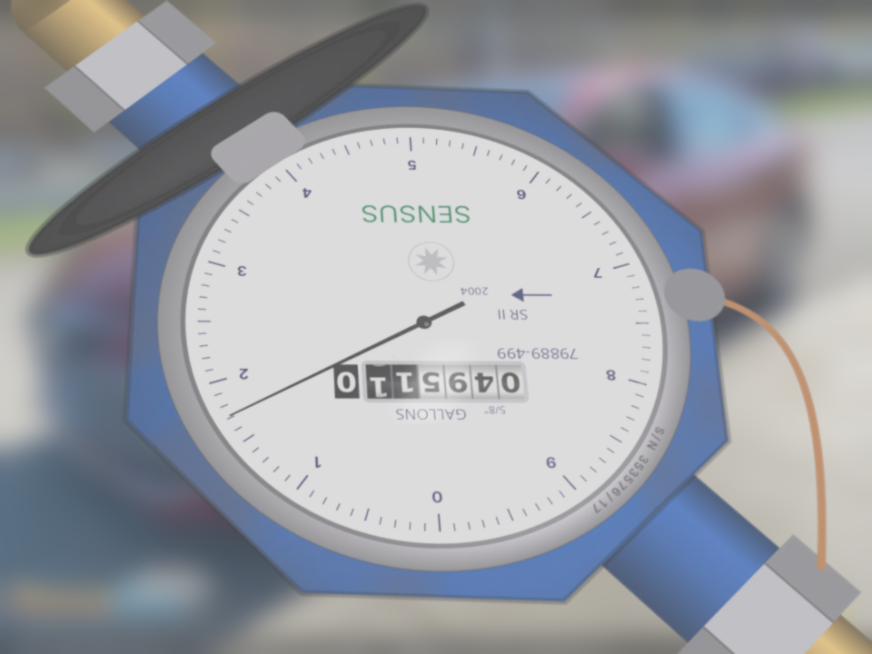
{"value": 495111.7, "unit": "gal"}
